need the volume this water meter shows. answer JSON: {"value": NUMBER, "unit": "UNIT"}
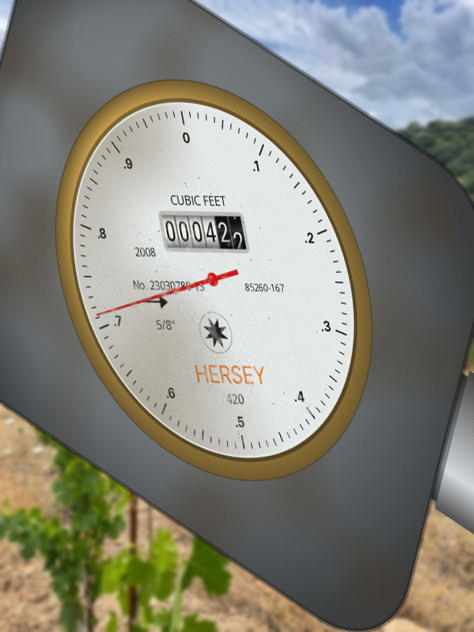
{"value": 421.71, "unit": "ft³"}
